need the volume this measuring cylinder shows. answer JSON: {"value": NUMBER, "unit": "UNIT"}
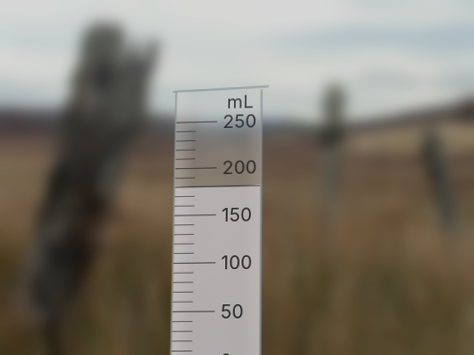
{"value": 180, "unit": "mL"}
